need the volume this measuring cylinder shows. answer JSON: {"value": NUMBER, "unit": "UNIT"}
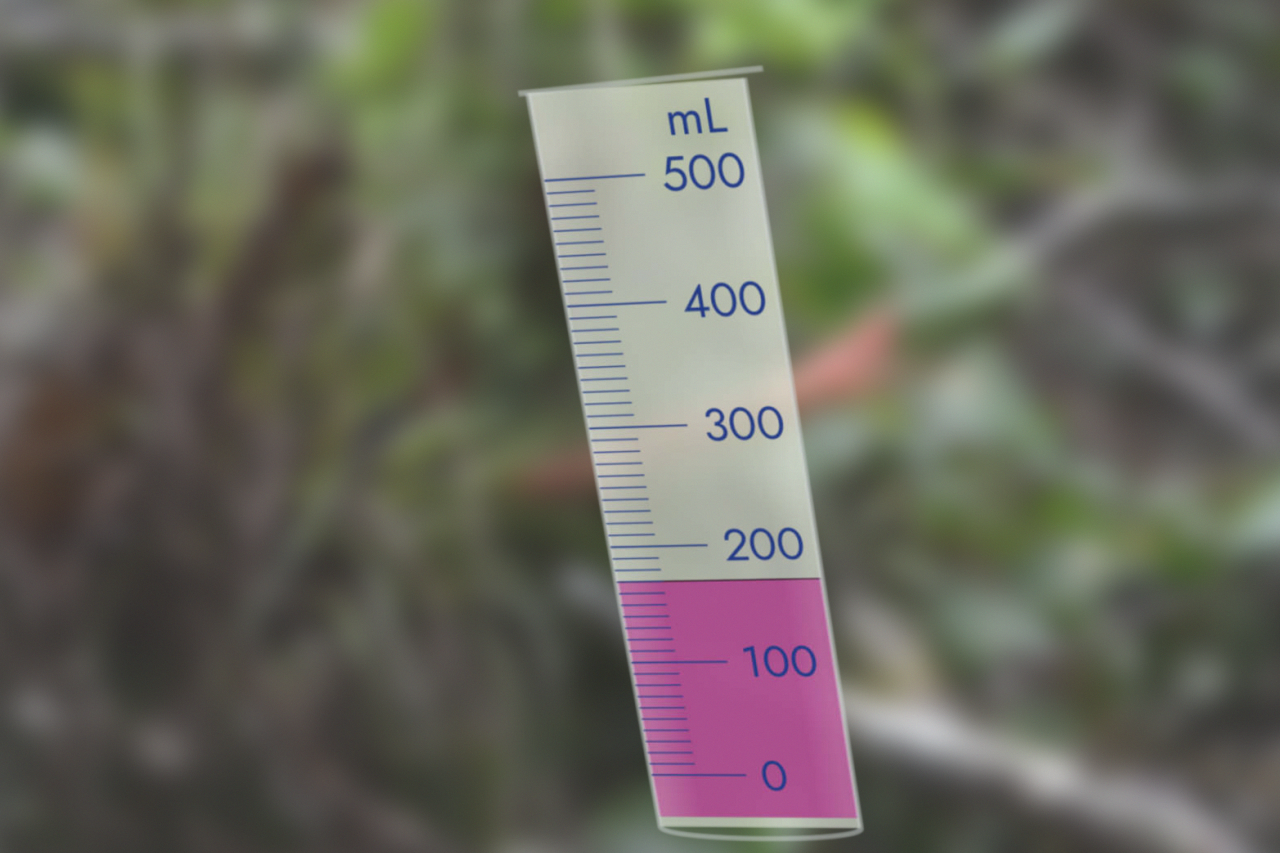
{"value": 170, "unit": "mL"}
